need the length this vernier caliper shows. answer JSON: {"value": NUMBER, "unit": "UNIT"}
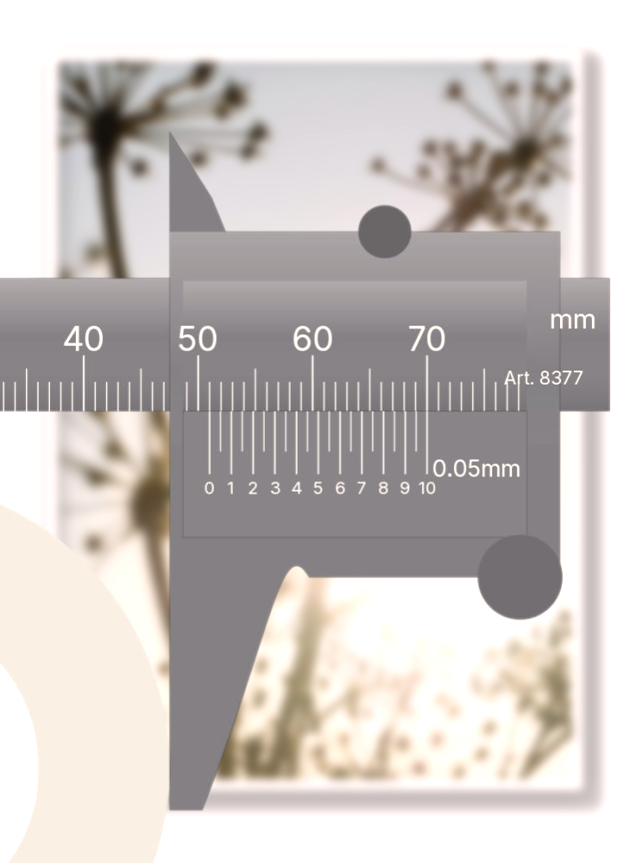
{"value": 51.0, "unit": "mm"}
